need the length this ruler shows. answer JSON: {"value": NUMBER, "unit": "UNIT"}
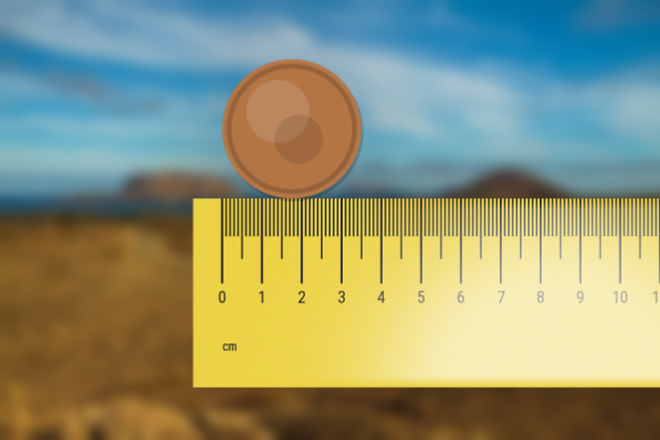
{"value": 3.5, "unit": "cm"}
